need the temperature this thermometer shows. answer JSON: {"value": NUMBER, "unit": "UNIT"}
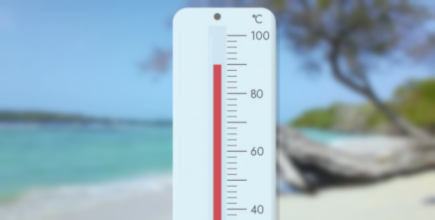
{"value": 90, "unit": "°C"}
